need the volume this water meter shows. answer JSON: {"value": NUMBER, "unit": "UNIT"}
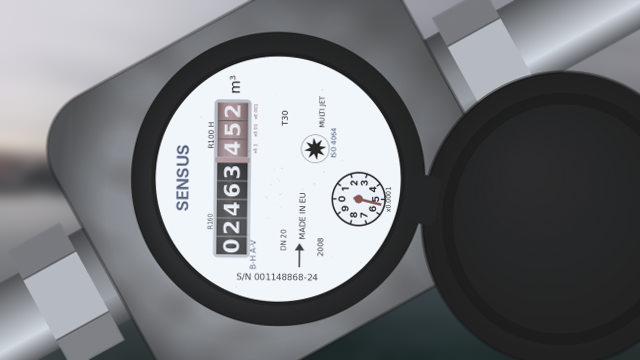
{"value": 2463.4525, "unit": "m³"}
